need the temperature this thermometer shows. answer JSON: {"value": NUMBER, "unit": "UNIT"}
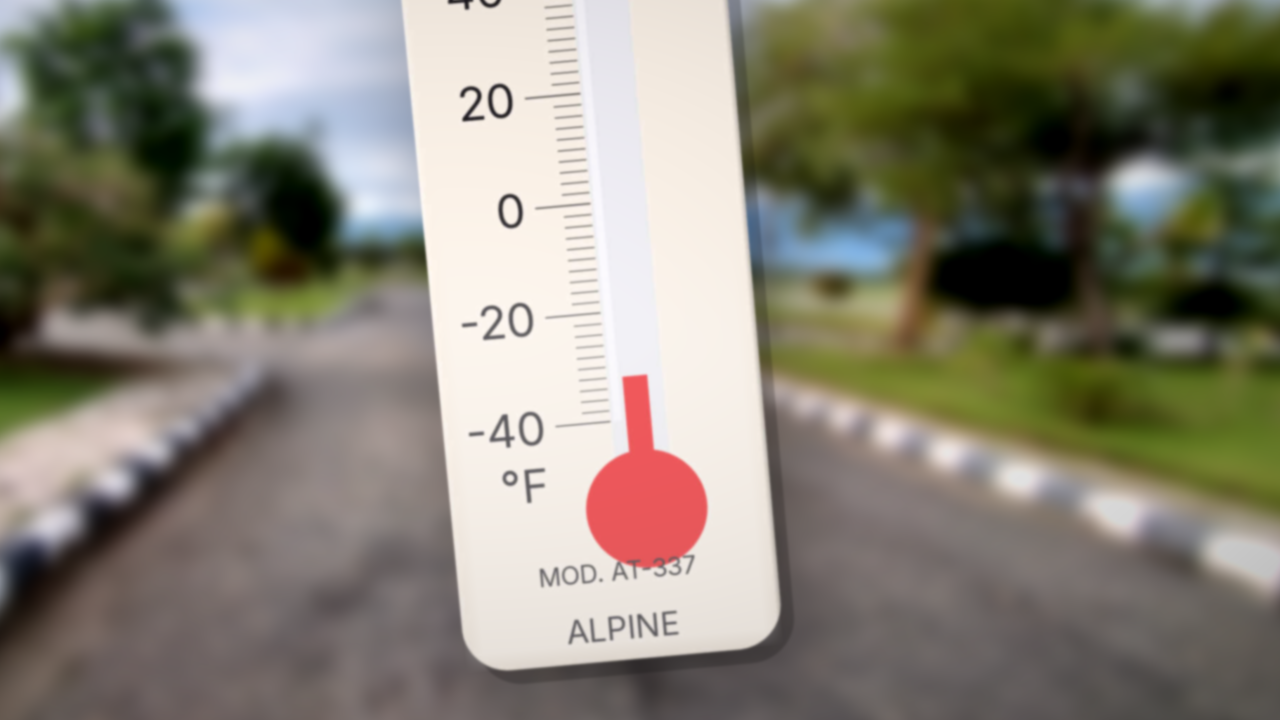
{"value": -32, "unit": "°F"}
